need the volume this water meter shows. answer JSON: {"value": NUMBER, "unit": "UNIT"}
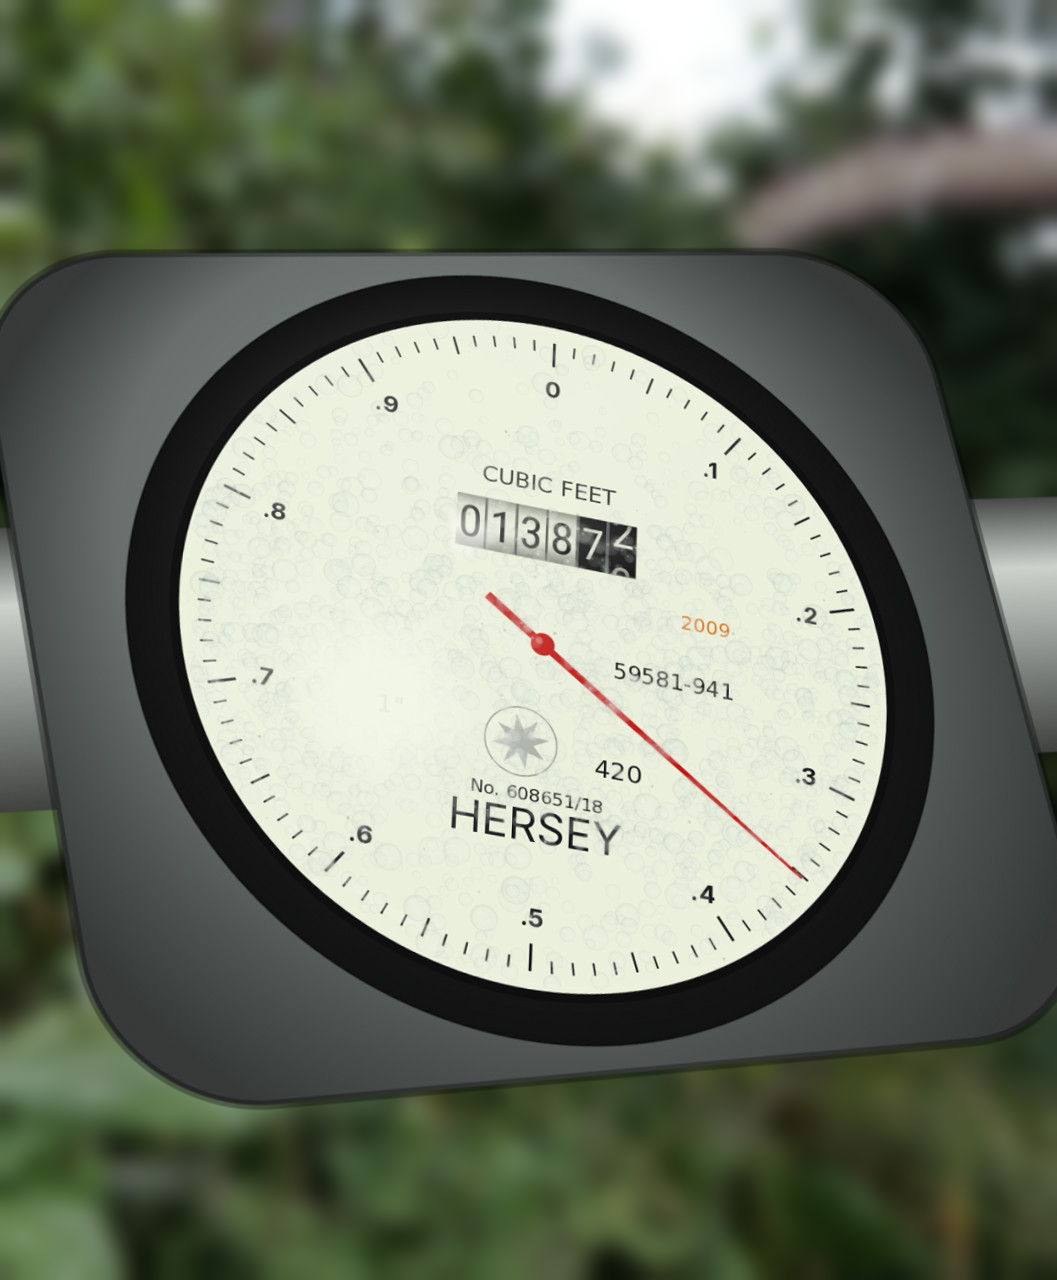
{"value": 13872.35, "unit": "ft³"}
